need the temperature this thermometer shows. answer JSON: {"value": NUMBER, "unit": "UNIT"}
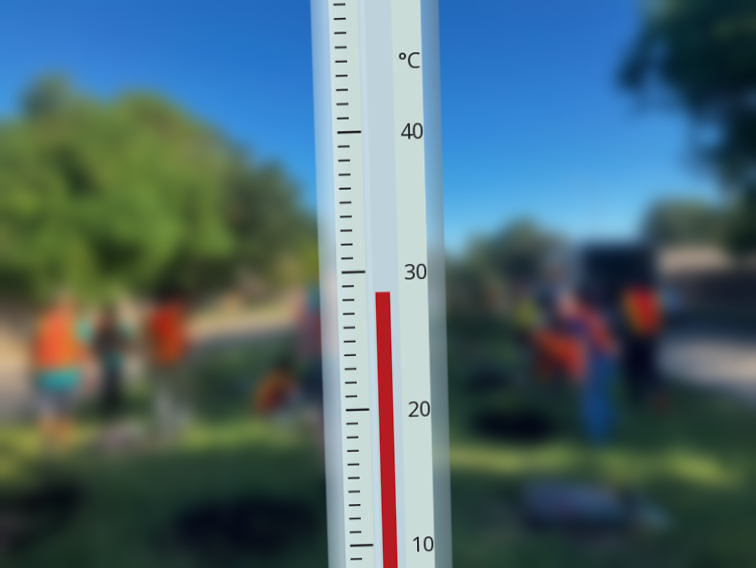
{"value": 28.5, "unit": "°C"}
